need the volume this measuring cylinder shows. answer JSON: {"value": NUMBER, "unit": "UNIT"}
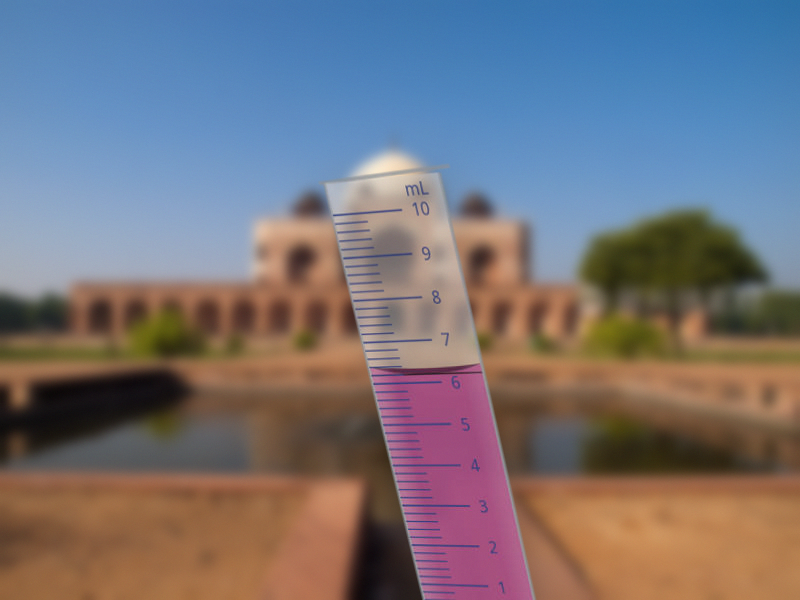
{"value": 6.2, "unit": "mL"}
